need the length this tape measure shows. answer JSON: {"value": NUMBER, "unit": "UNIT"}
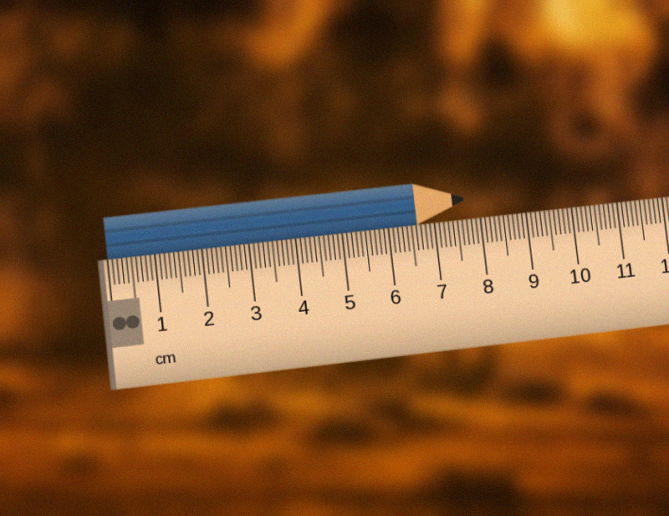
{"value": 7.7, "unit": "cm"}
